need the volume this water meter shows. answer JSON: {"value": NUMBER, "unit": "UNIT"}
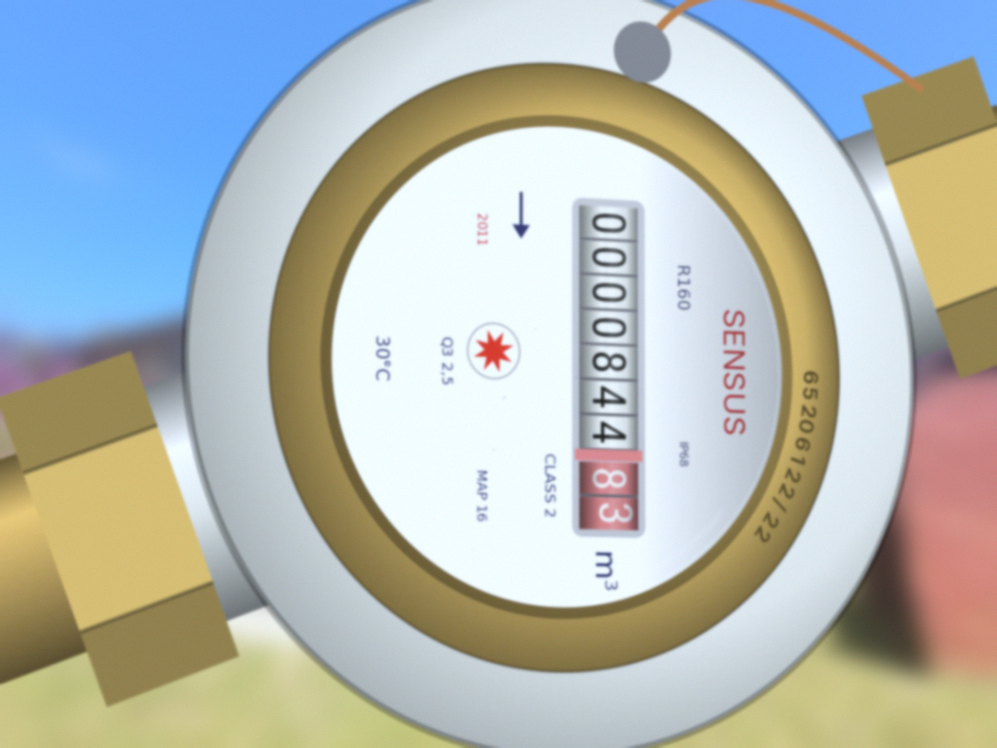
{"value": 844.83, "unit": "m³"}
